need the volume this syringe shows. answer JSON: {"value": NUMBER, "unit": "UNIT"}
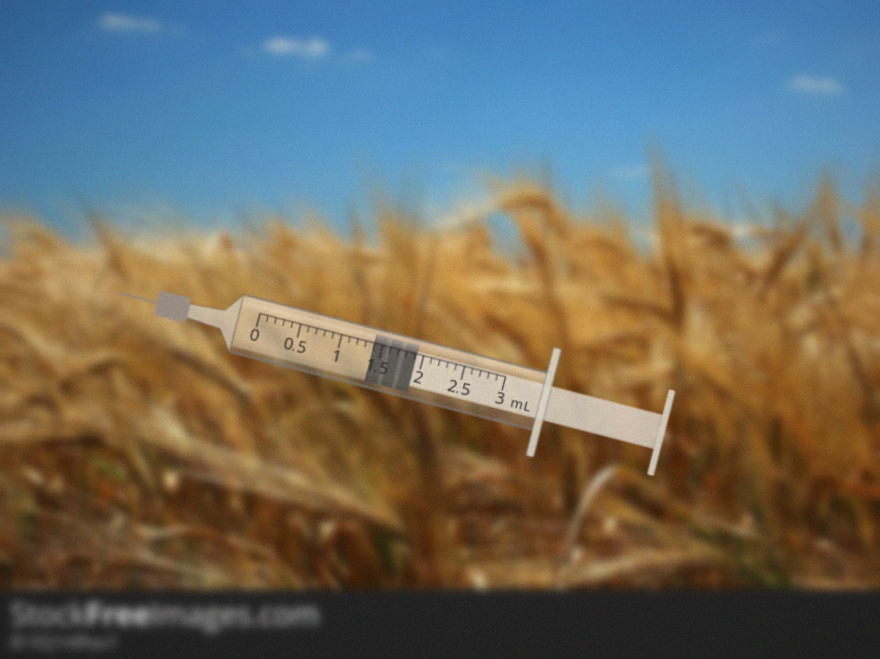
{"value": 1.4, "unit": "mL"}
